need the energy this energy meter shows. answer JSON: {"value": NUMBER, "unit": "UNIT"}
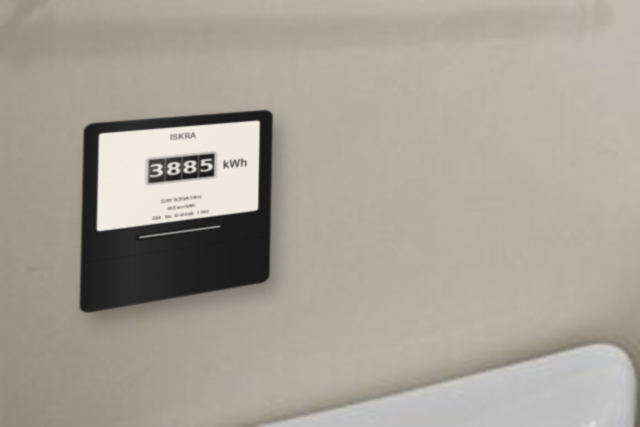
{"value": 3885, "unit": "kWh"}
